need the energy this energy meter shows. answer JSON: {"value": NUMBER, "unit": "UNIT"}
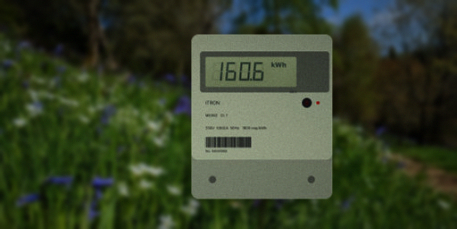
{"value": 160.6, "unit": "kWh"}
